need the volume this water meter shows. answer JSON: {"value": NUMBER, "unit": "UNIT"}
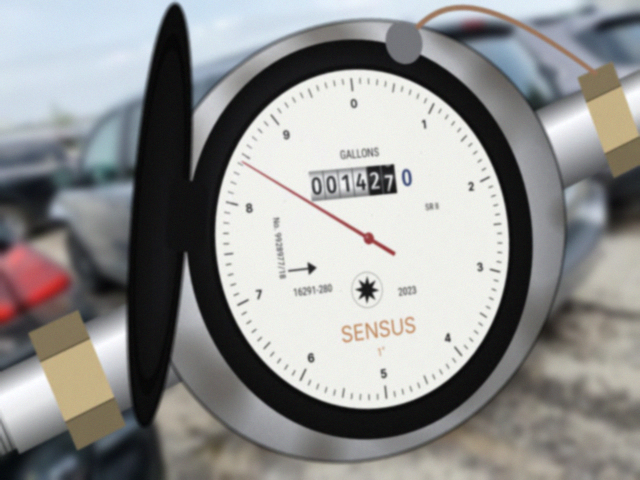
{"value": 14268.4, "unit": "gal"}
